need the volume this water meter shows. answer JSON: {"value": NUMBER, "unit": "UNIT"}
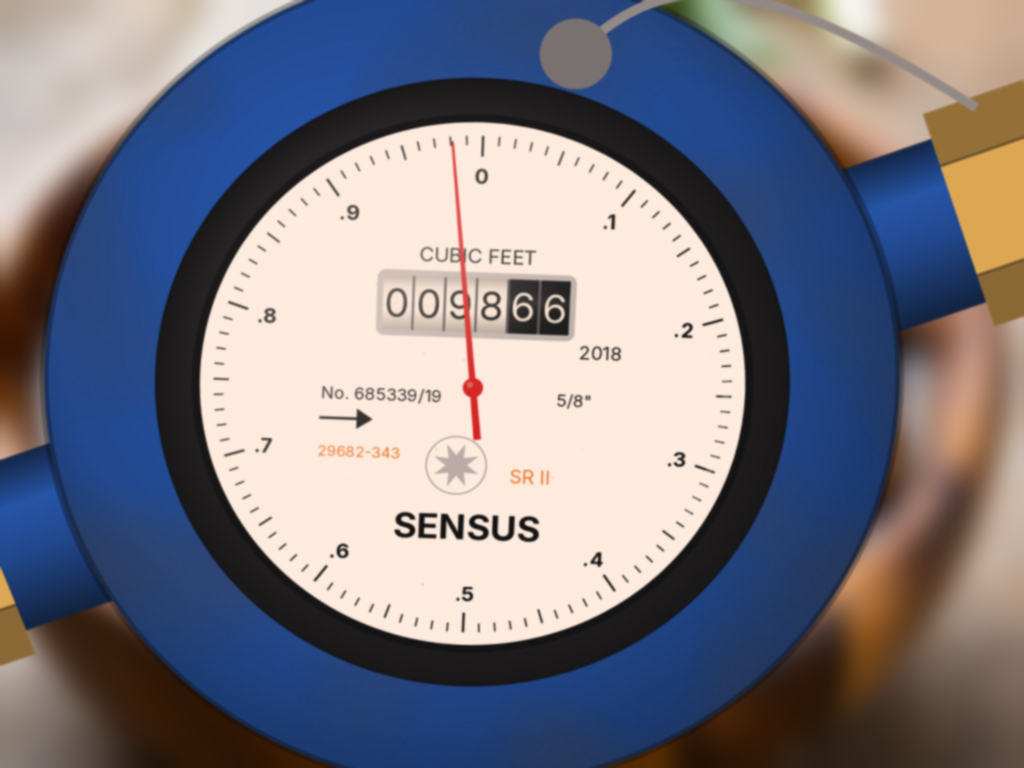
{"value": 9865.98, "unit": "ft³"}
